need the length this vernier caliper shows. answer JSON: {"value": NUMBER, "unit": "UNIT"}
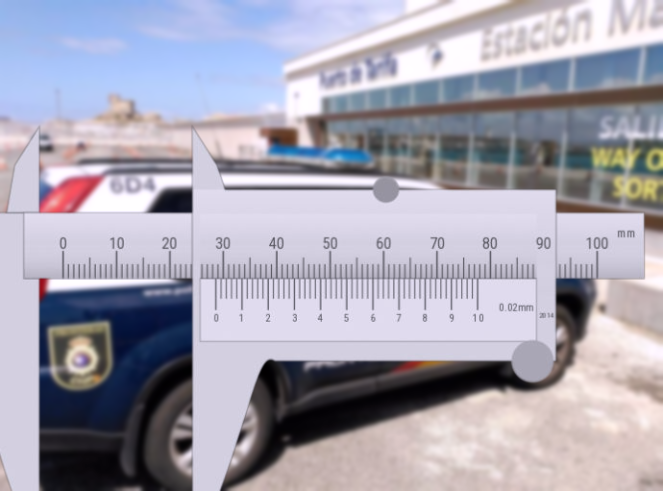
{"value": 28.6, "unit": "mm"}
